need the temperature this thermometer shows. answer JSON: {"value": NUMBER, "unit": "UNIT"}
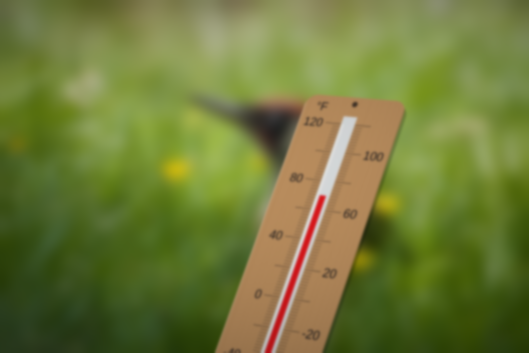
{"value": 70, "unit": "°F"}
